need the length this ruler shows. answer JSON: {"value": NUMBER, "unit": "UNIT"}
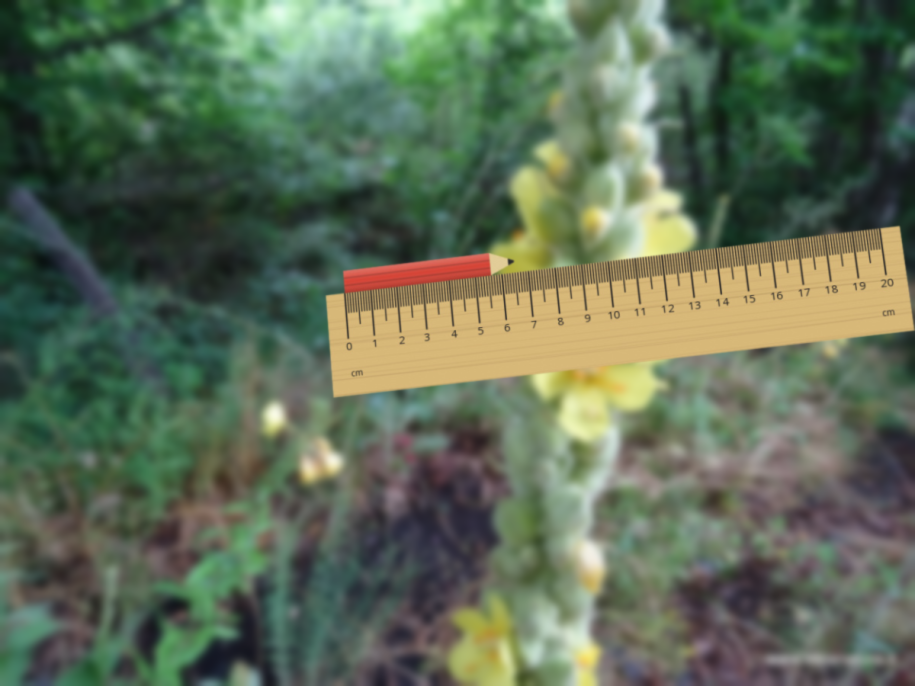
{"value": 6.5, "unit": "cm"}
